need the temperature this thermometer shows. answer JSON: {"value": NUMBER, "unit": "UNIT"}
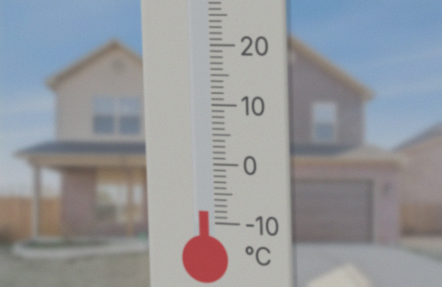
{"value": -8, "unit": "°C"}
